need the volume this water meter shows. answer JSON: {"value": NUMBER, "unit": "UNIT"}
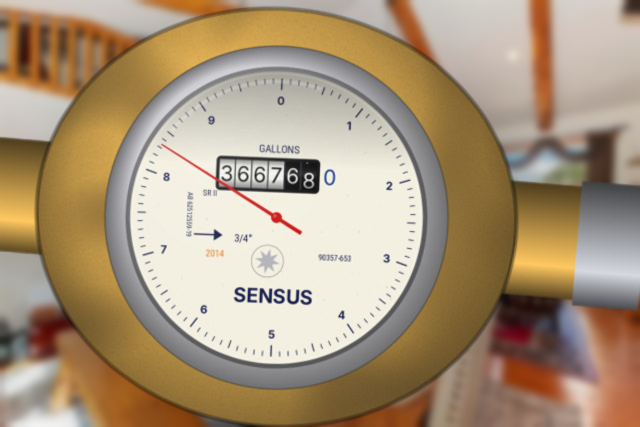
{"value": 3667678.3, "unit": "gal"}
